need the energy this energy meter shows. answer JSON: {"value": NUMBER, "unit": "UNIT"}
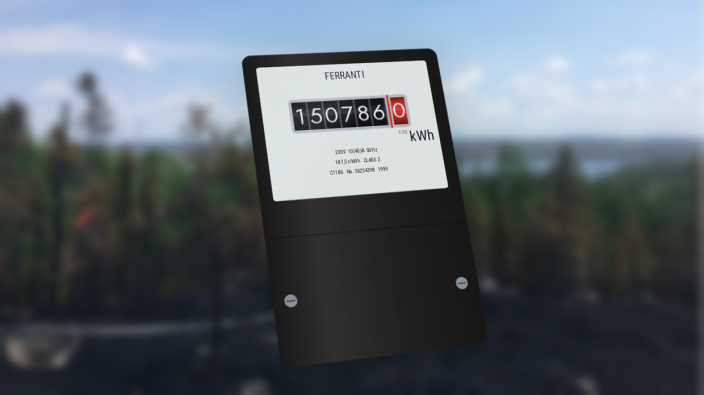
{"value": 150786.0, "unit": "kWh"}
